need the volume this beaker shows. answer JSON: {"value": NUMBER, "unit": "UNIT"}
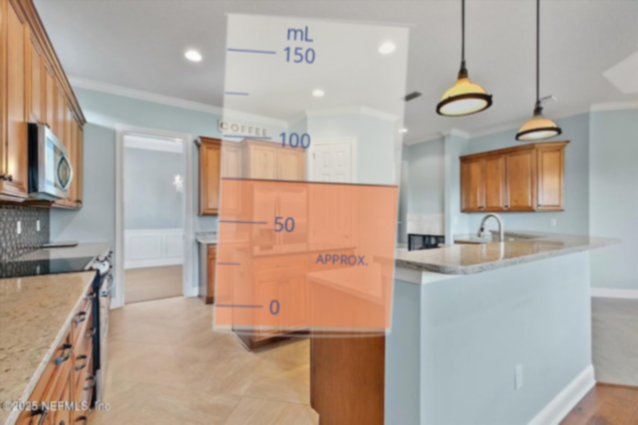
{"value": 75, "unit": "mL"}
